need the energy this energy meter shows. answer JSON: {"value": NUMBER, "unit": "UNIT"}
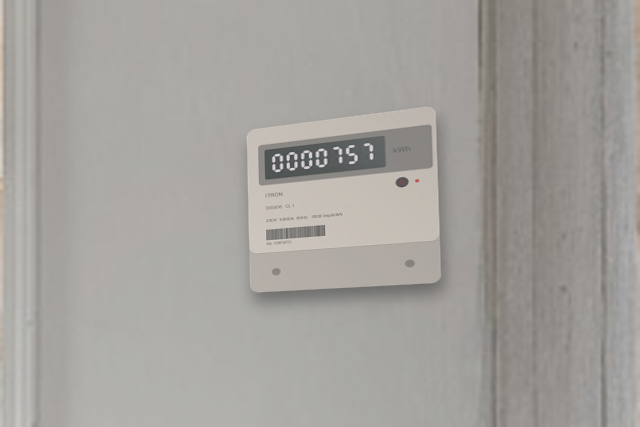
{"value": 757, "unit": "kWh"}
